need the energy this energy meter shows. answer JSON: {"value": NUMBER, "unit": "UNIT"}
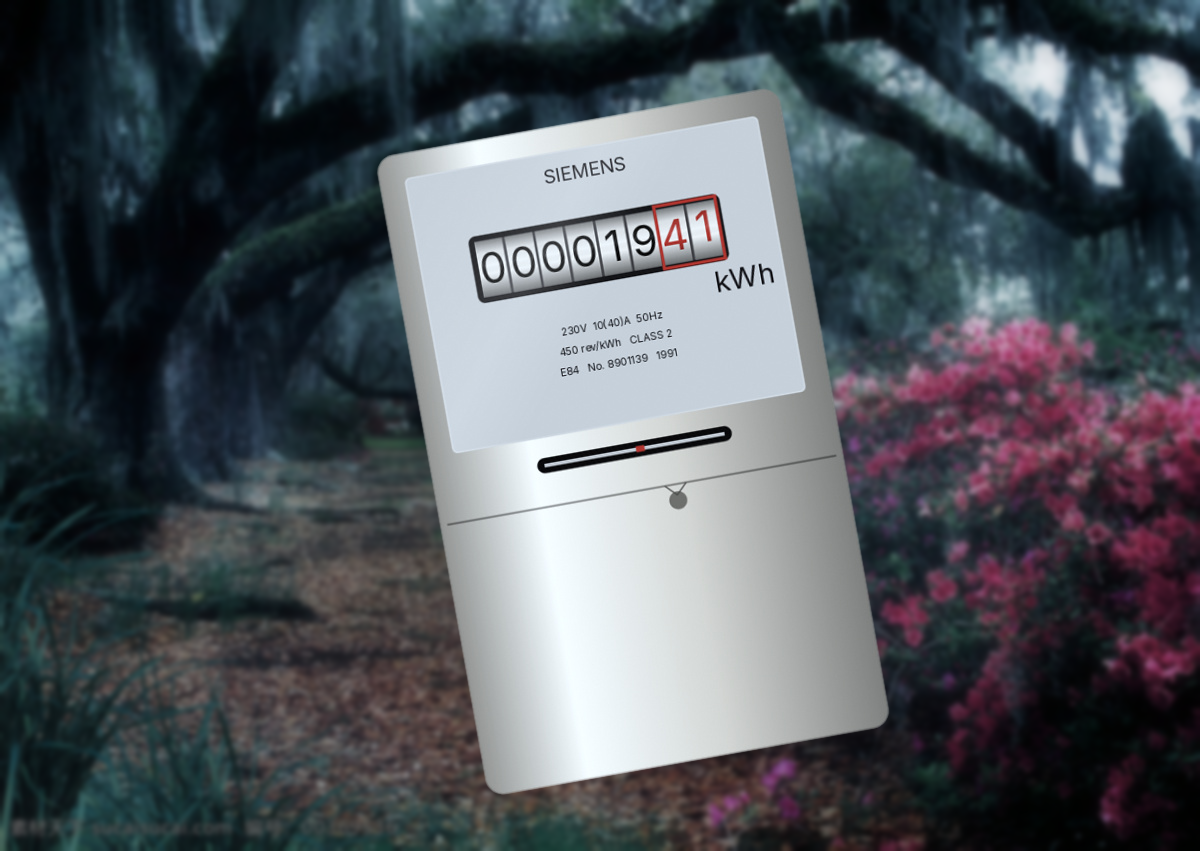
{"value": 19.41, "unit": "kWh"}
